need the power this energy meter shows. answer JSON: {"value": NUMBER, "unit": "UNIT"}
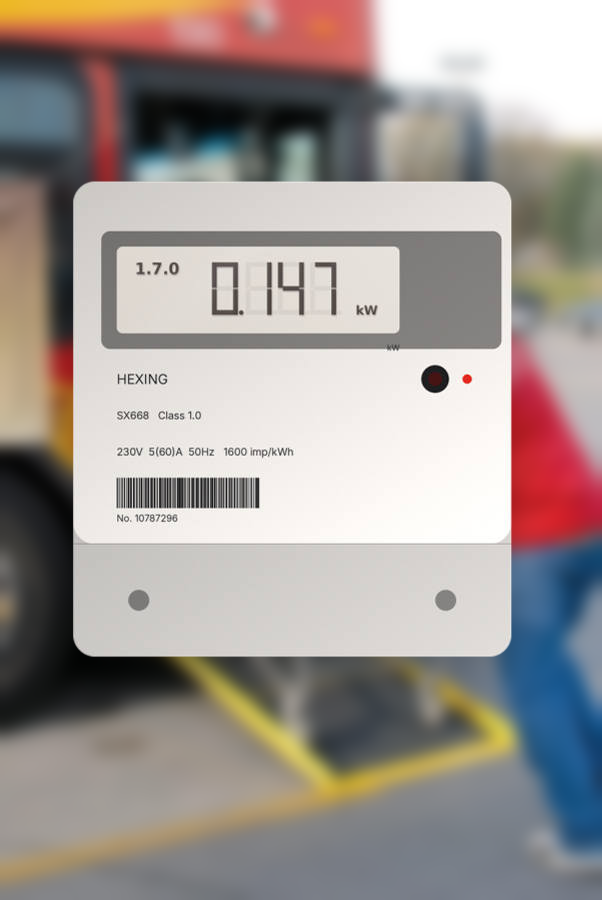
{"value": 0.147, "unit": "kW"}
